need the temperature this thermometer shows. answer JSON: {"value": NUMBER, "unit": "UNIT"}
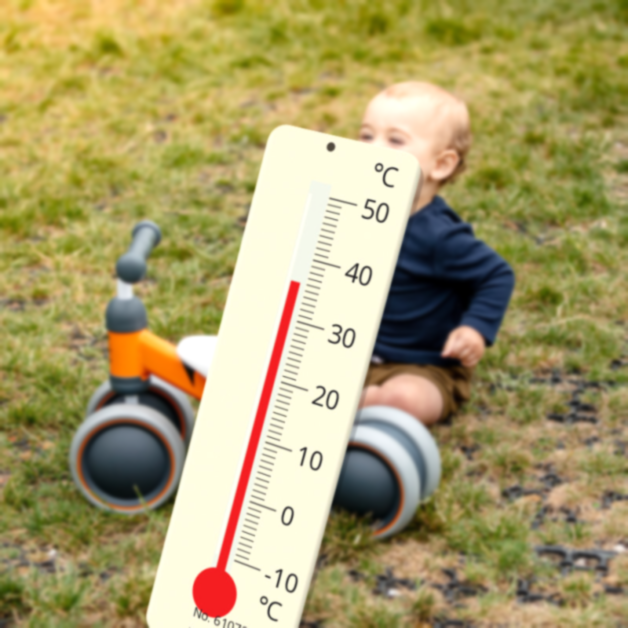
{"value": 36, "unit": "°C"}
